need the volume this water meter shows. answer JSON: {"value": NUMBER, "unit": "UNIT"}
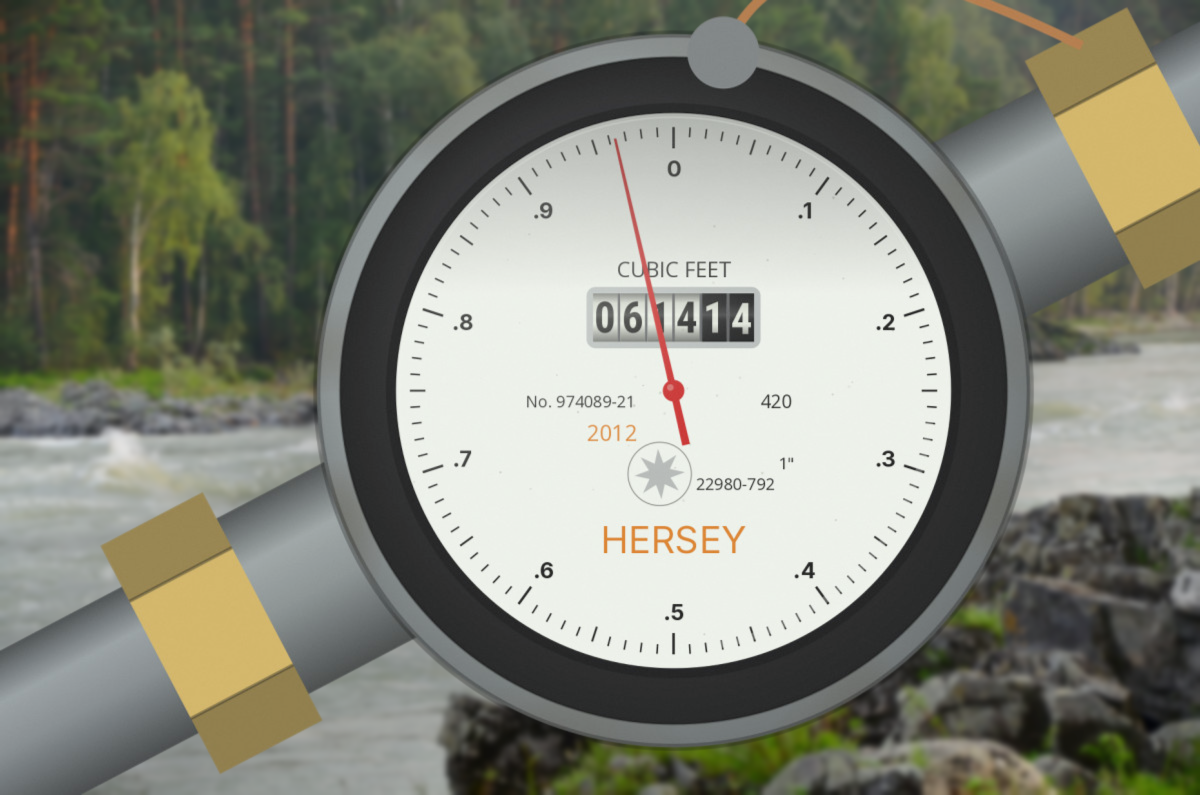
{"value": 61413.96, "unit": "ft³"}
